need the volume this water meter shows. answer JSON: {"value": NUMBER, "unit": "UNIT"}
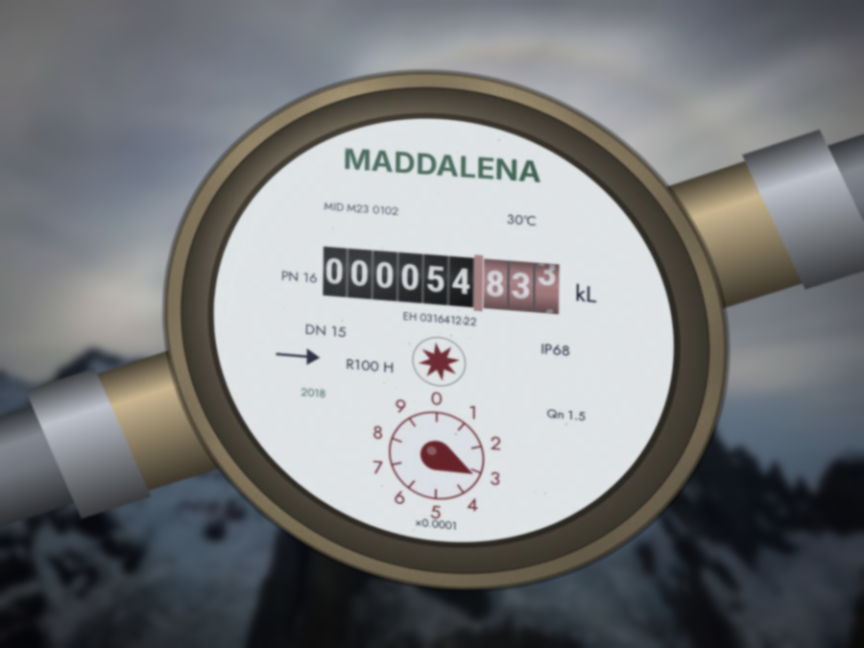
{"value": 54.8333, "unit": "kL"}
